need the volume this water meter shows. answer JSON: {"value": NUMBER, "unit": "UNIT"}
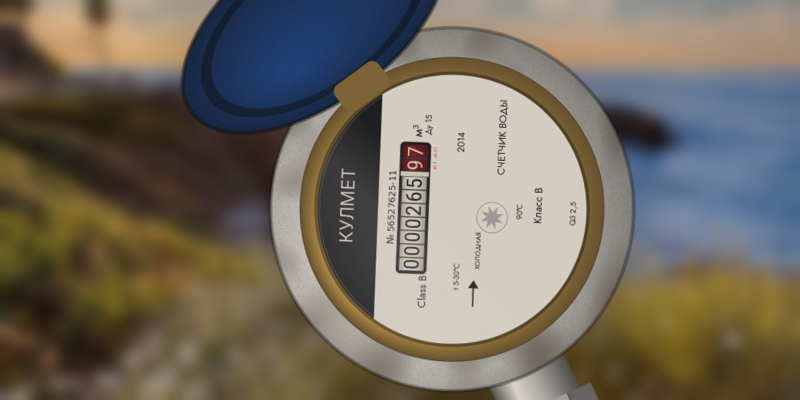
{"value": 265.97, "unit": "m³"}
